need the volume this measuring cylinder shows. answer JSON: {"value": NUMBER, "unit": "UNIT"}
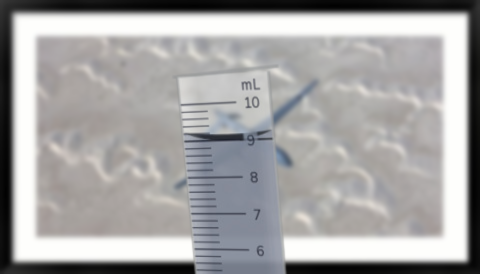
{"value": 9, "unit": "mL"}
